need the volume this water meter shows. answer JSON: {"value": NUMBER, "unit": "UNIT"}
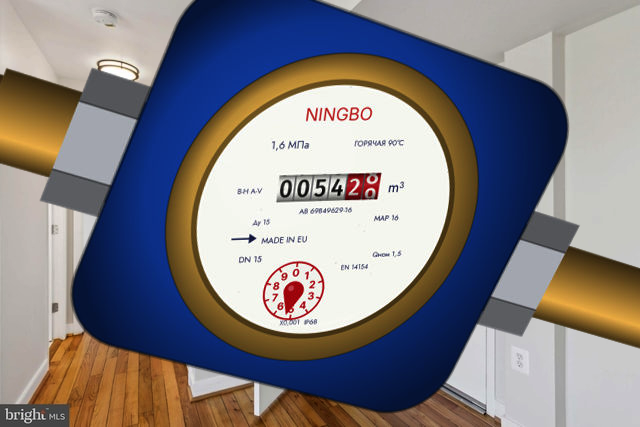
{"value": 54.285, "unit": "m³"}
